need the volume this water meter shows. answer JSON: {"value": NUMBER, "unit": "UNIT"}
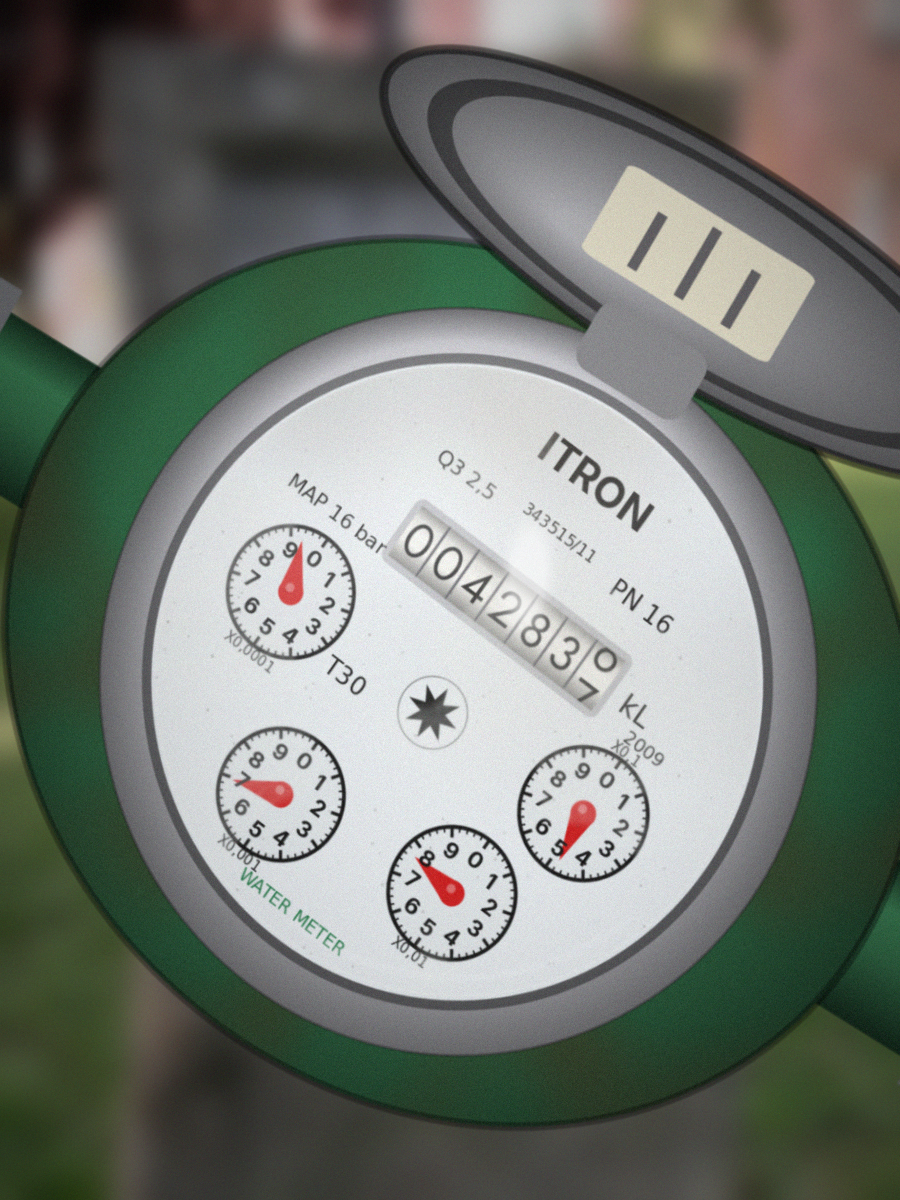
{"value": 42836.4769, "unit": "kL"}
